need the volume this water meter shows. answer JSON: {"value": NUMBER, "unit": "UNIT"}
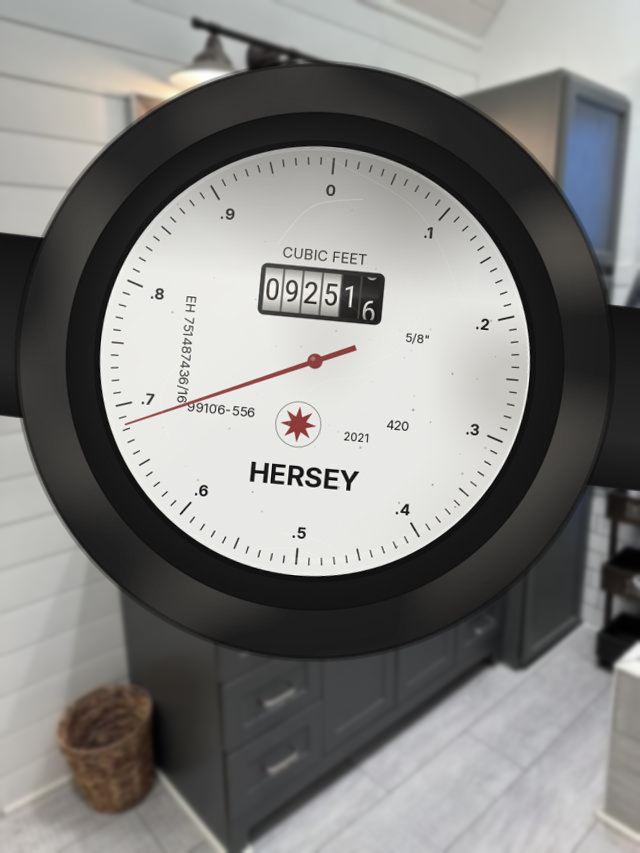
{"value": 92515.68, "unit": "ft³"}
